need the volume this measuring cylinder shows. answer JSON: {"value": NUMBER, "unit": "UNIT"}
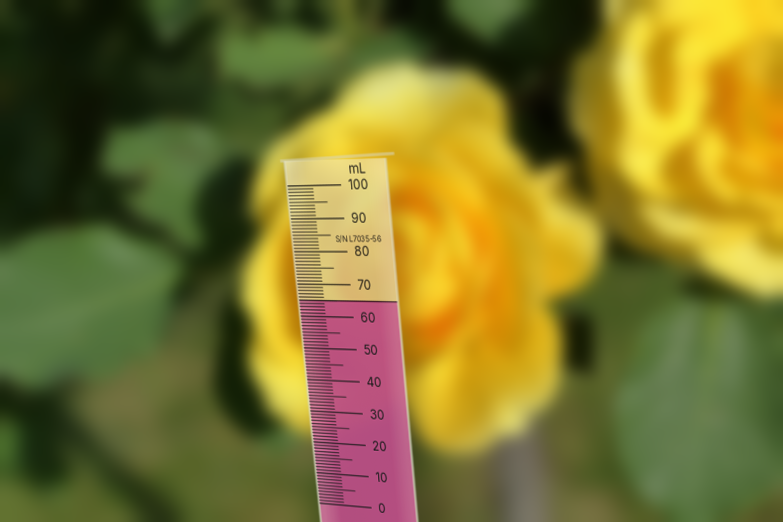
{"value": 65, "unit": "mL"}
